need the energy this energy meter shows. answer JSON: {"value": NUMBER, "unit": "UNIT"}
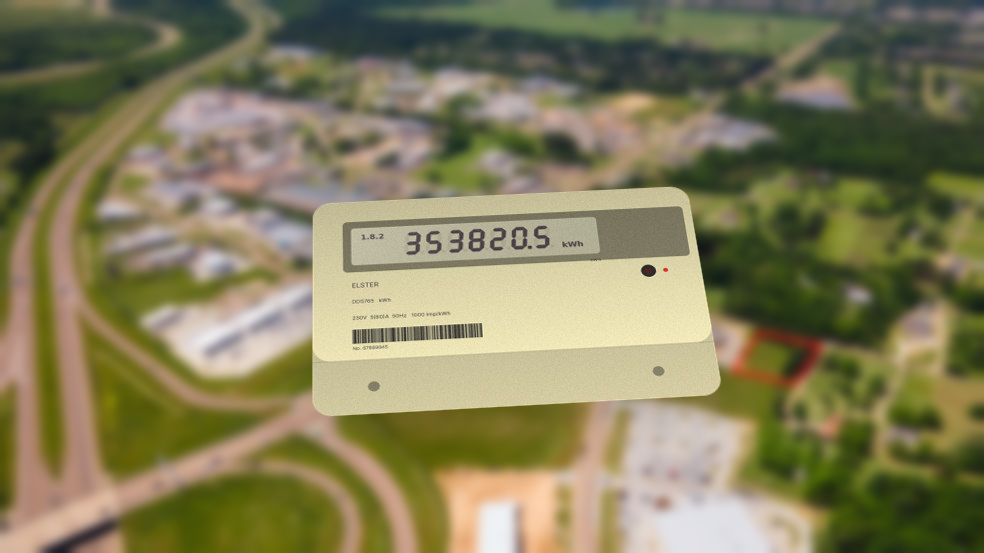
{"value": 353820.5, "unit": "kWh"}
